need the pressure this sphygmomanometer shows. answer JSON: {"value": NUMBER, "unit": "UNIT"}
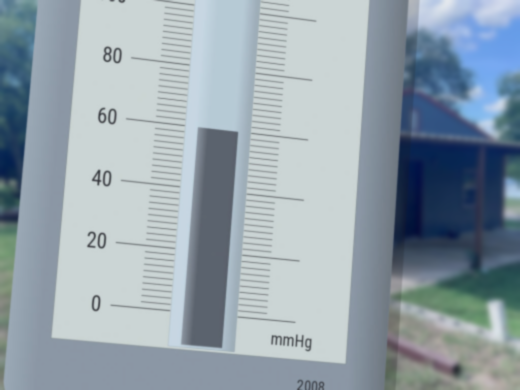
{"value": 60, "unit": "mmHg"}
